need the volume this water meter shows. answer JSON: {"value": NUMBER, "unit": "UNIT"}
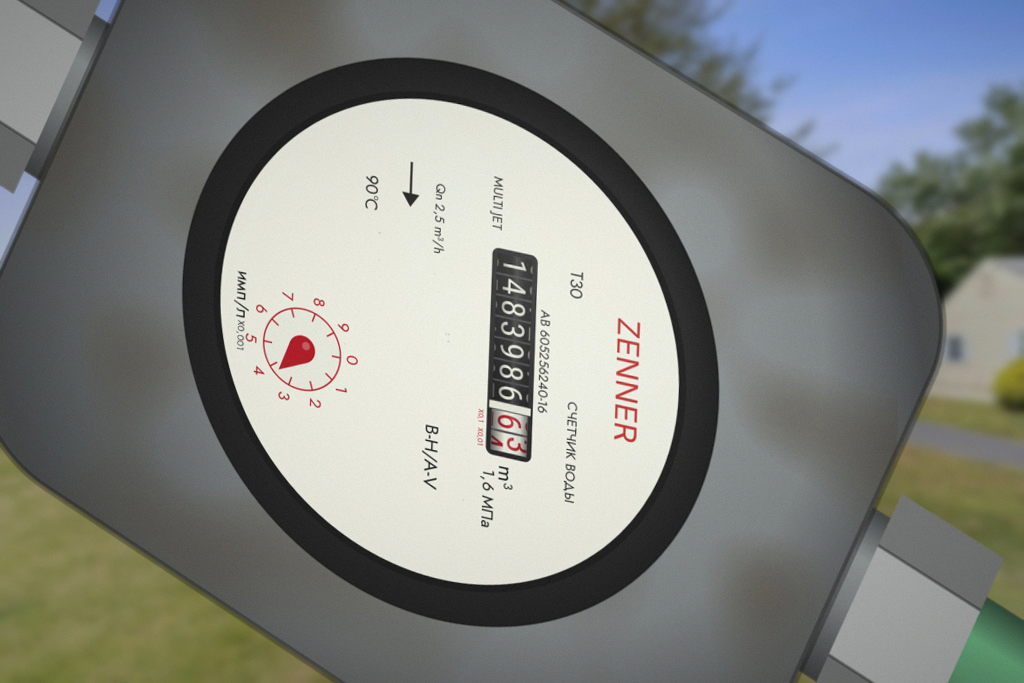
{"value": 1483986.633, "unit": "m³"}
